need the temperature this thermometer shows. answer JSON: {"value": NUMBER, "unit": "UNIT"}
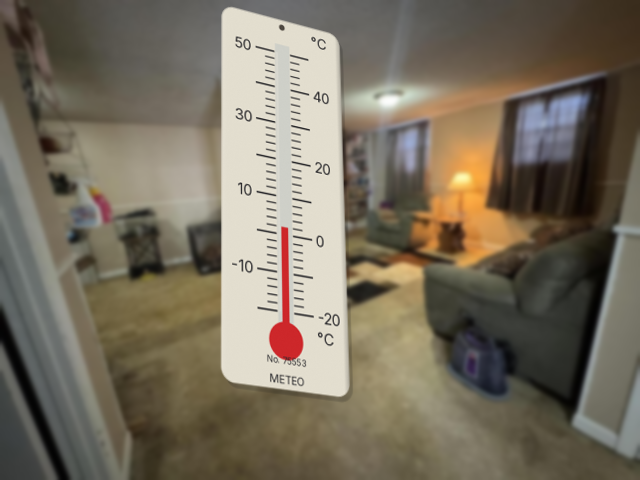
{"value": 2, "unit": "°C"}
